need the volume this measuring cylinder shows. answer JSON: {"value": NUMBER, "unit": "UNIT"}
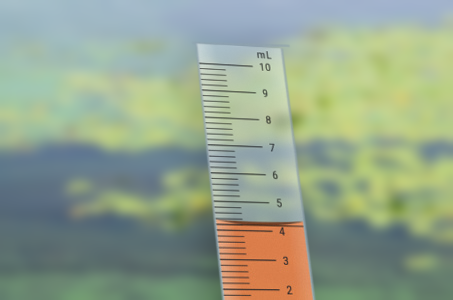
{"value": 4.2, "unit": "mL"}
